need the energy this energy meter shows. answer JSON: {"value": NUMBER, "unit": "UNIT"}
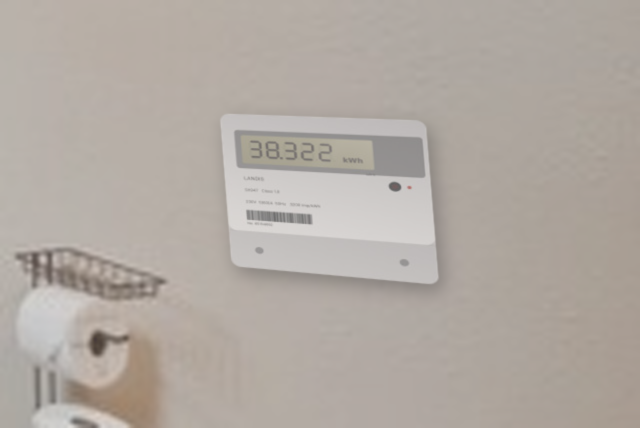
{"value": 38.322, "unit": "kWh"}
